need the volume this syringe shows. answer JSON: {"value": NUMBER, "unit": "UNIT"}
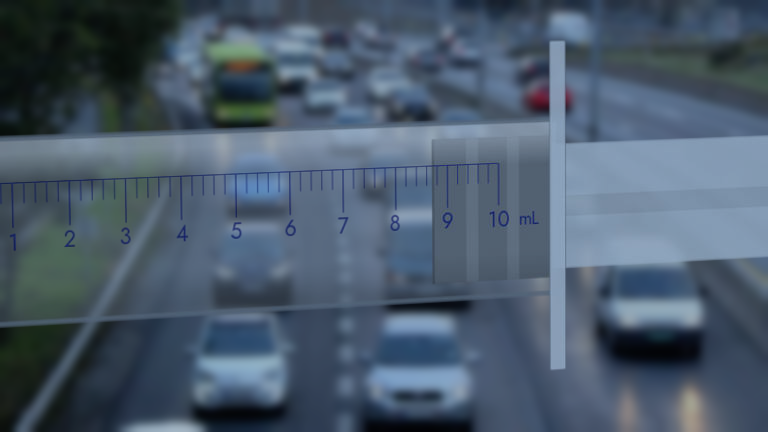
{"value": 8.7, "unit": "mL"}
